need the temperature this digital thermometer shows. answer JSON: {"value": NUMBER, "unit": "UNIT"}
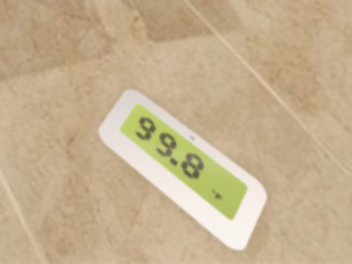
{"value": 99.8, "unit": "°F"}
